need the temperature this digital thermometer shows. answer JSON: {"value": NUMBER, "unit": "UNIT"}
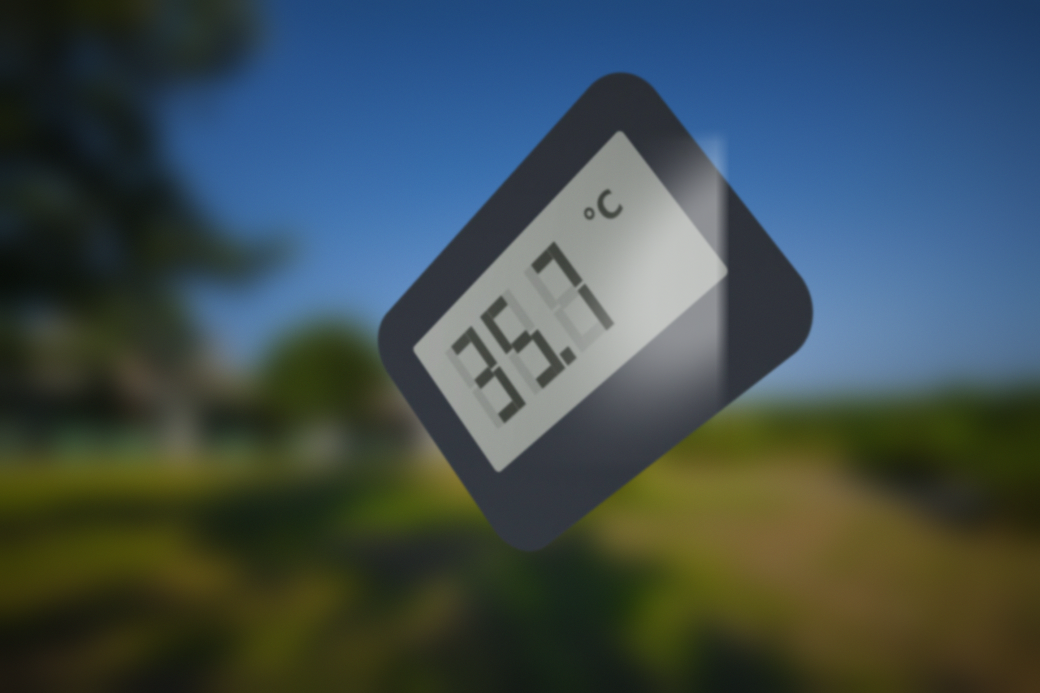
{"value": 35.7, "unit": "°C"}
